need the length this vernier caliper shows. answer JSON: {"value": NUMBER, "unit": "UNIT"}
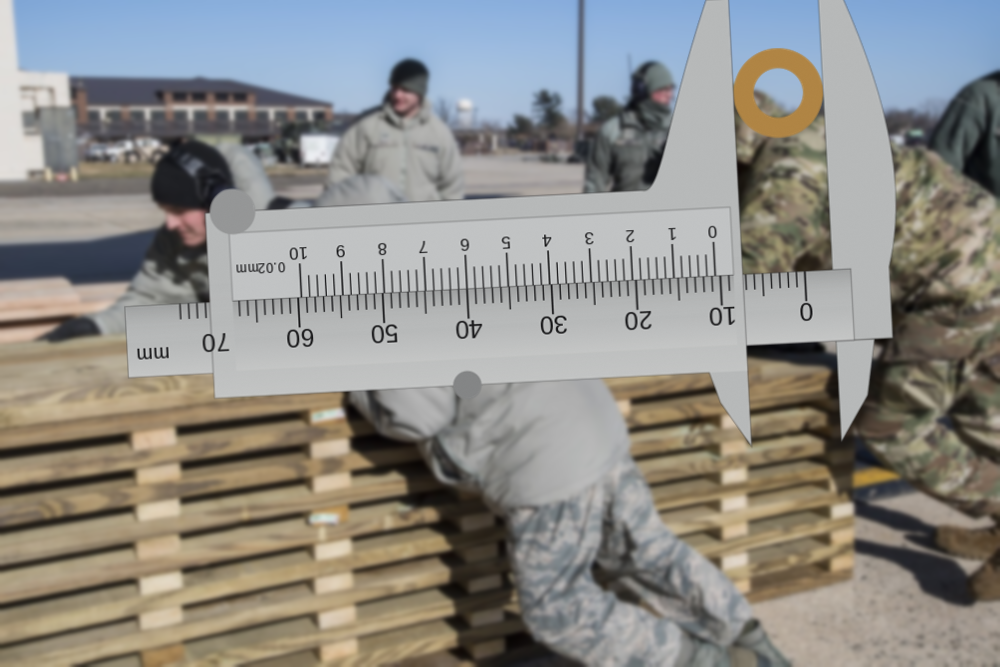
{"value": 10.6, "unit": "mm"}
